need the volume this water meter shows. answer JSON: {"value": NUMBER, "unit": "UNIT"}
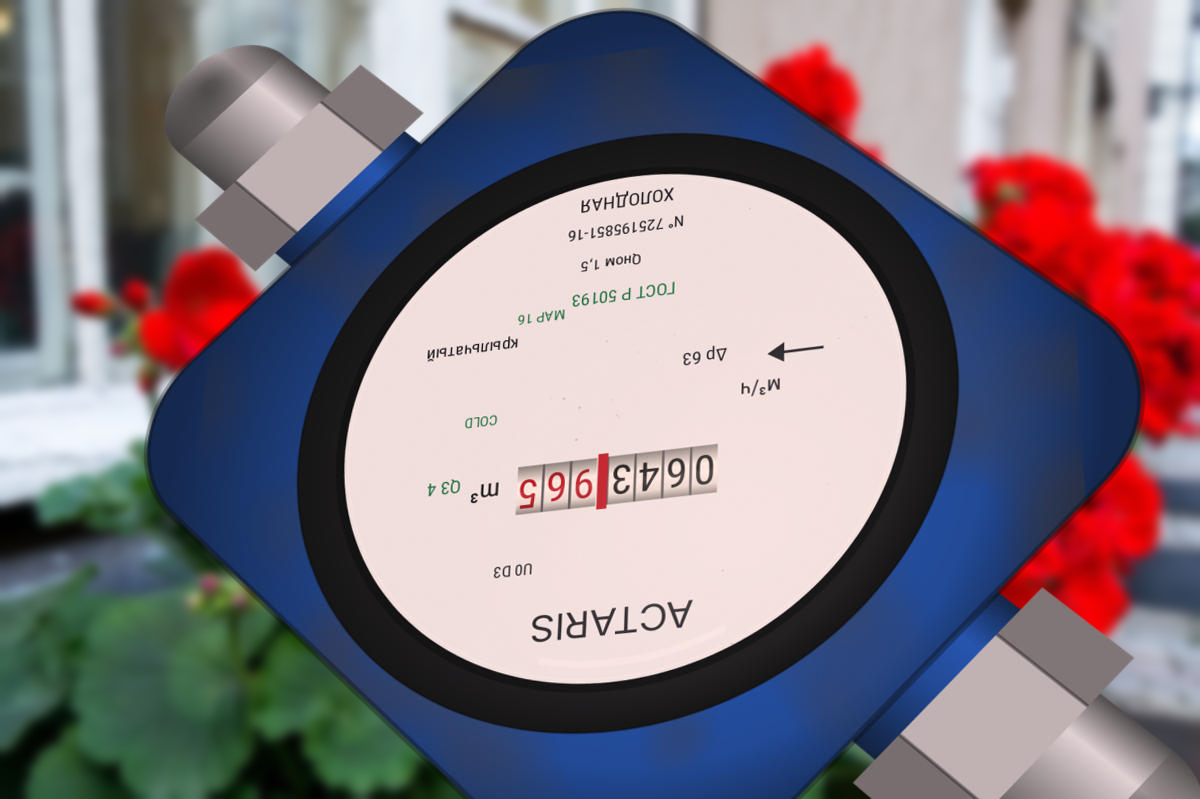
{"value": 643.965, "unit": "m³"}
